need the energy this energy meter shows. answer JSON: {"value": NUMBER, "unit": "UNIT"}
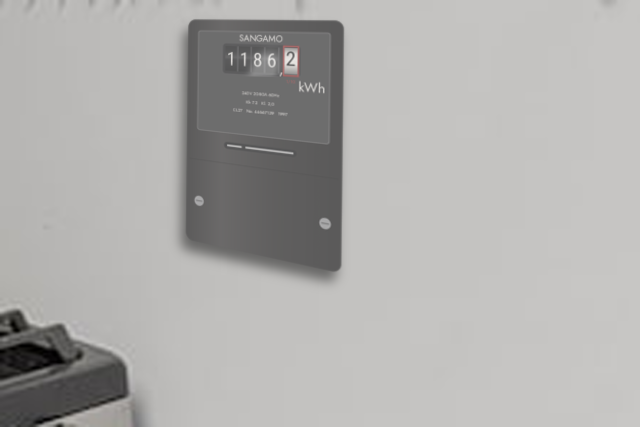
{"value": 1186.2, "unit": "kWh"}
